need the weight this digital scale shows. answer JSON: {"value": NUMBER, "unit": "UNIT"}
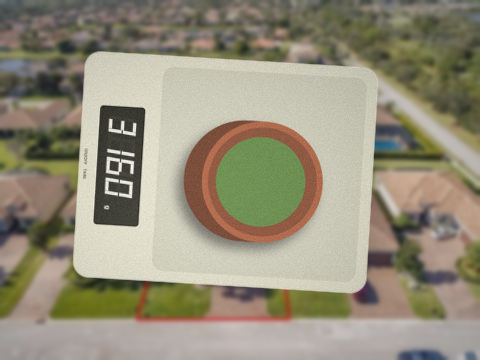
{"value": 3160, "unit": "g"}
